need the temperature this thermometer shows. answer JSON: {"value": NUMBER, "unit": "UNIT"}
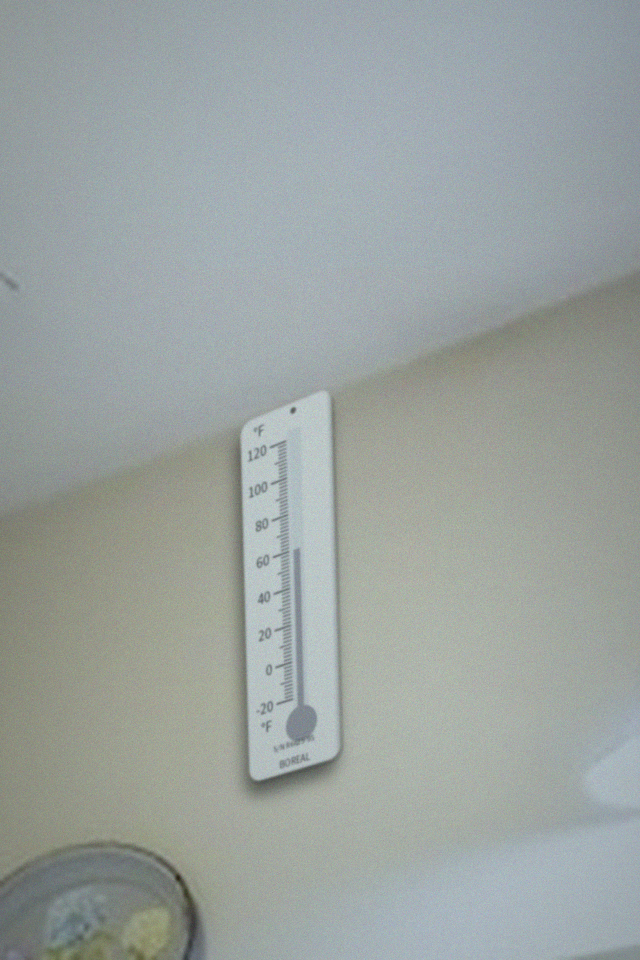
{"value": 60, "unit": "°F"}
